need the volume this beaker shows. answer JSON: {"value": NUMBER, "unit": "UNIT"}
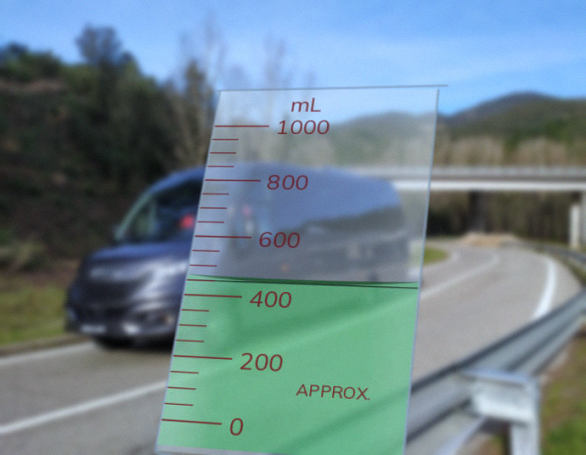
{"value": 450, "unit": "mL"}
